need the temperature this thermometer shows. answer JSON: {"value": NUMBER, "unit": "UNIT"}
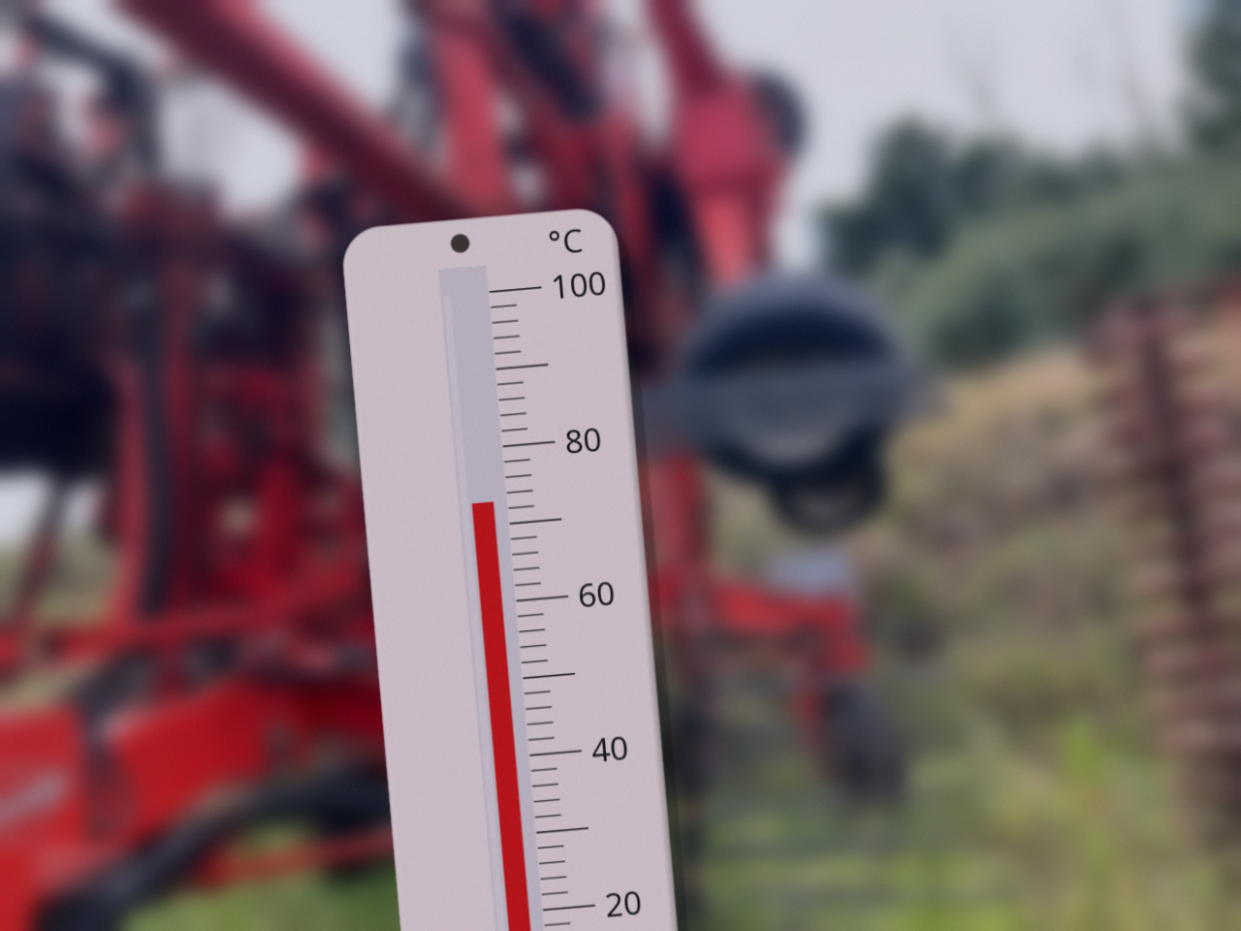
{"value": 73, "unit": "°C"}
